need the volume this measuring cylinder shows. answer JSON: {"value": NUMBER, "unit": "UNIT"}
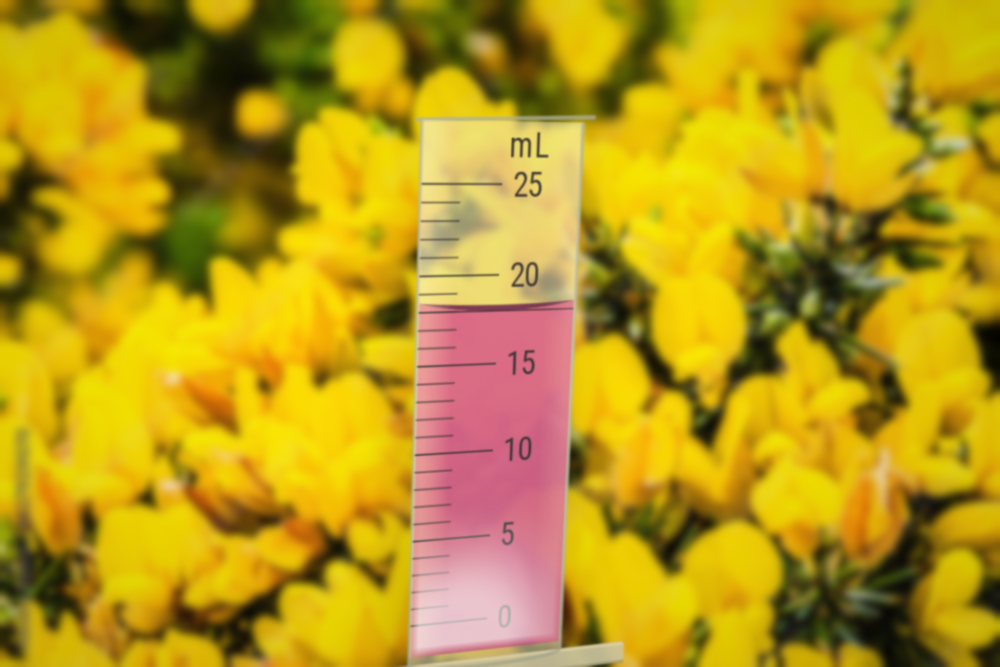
{"value": 18, "unit": "mL"}
